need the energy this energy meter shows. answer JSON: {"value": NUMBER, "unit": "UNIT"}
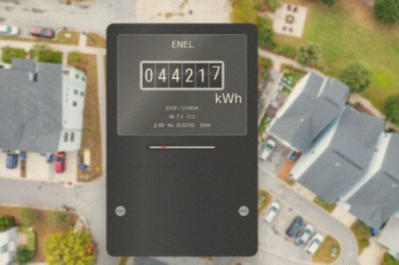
{"value": 44217, "unit": "kWh"}
